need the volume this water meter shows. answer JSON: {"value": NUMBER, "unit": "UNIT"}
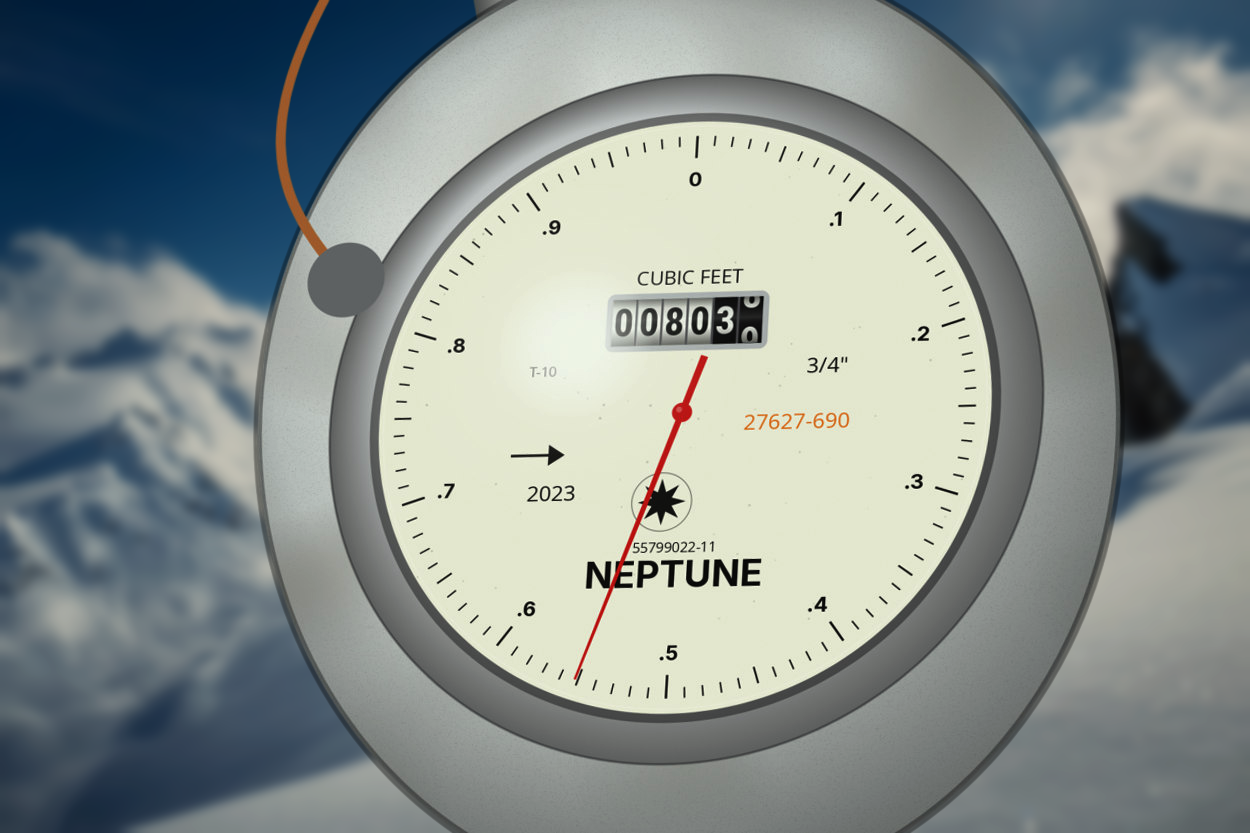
{"value": 8038.55, "unit": "ft³"}
